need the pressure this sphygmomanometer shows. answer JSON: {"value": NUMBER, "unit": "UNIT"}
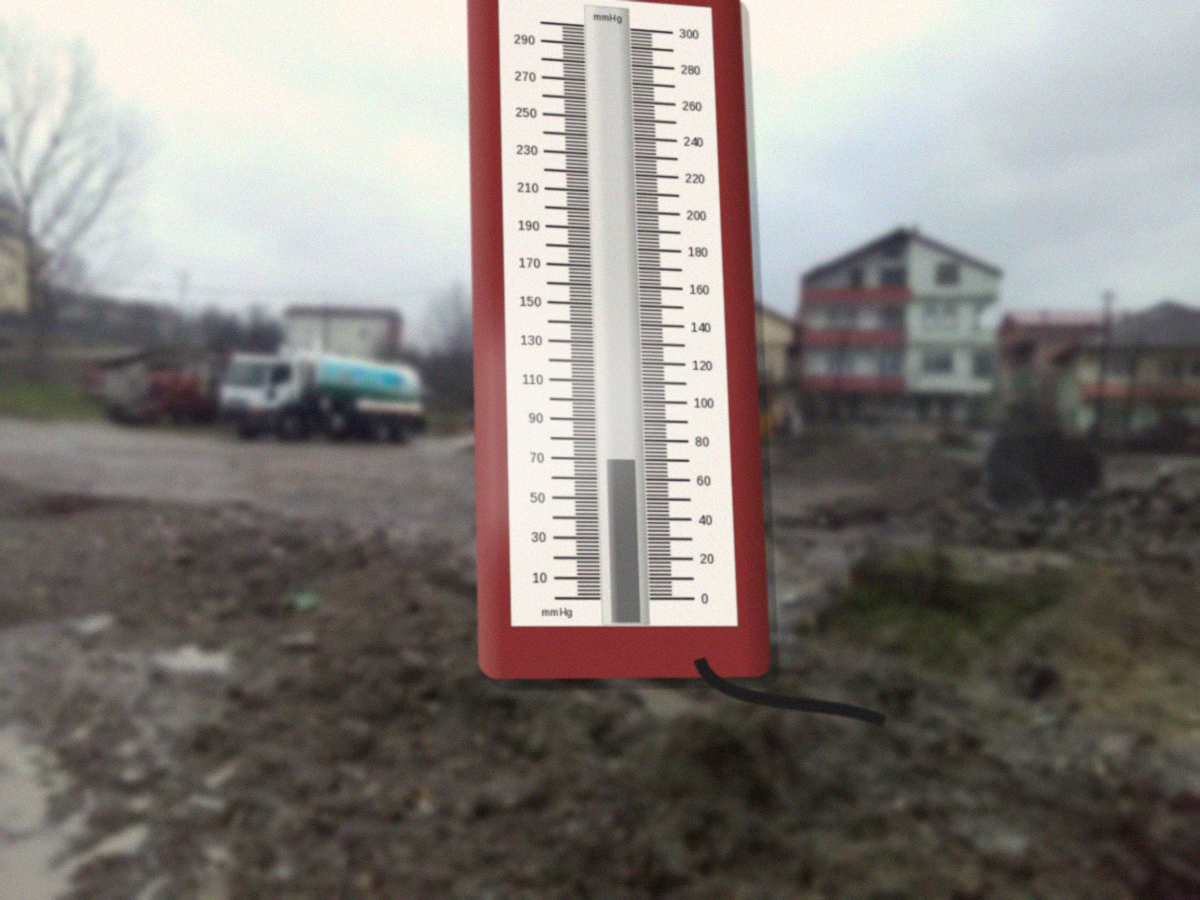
{"value": 70, "unit": "mmHg"}
